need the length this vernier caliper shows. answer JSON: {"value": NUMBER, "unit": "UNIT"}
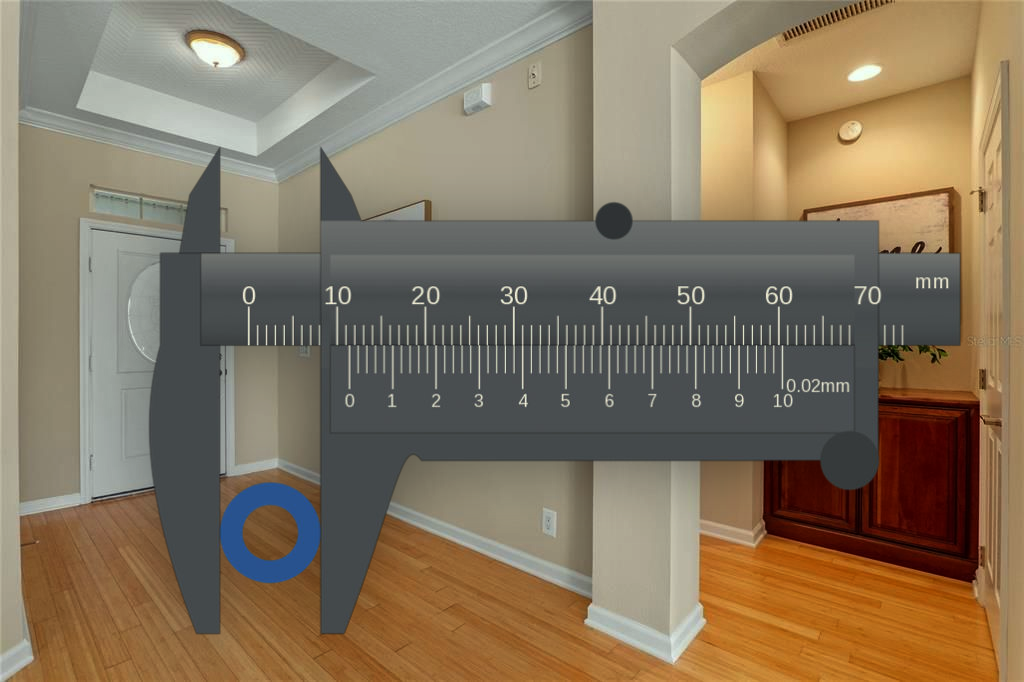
{"value": 11.4, "unit": "mm"}
